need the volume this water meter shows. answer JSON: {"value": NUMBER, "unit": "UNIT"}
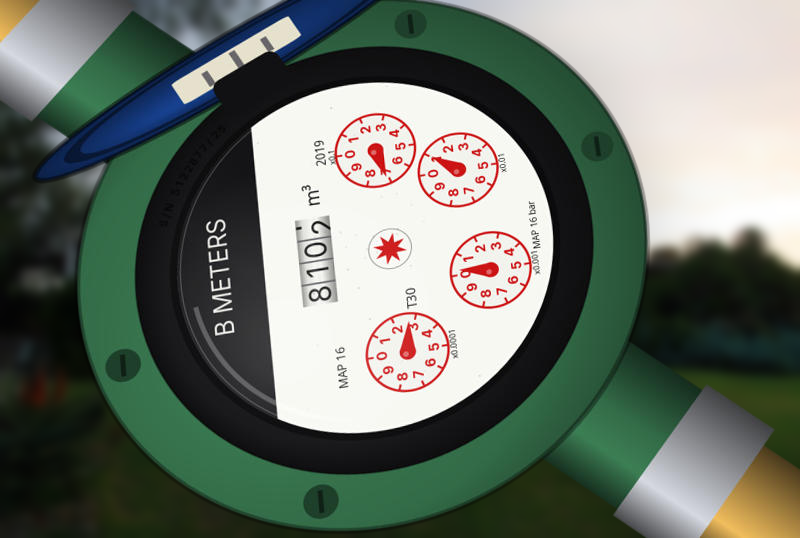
{"value": 8101.7102, "unit": "m³"}
